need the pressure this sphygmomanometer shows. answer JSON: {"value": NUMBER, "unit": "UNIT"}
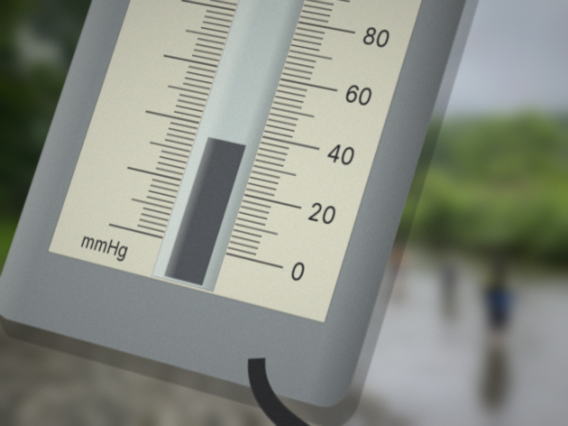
{"value": 36, "unit": "mmHg"}
